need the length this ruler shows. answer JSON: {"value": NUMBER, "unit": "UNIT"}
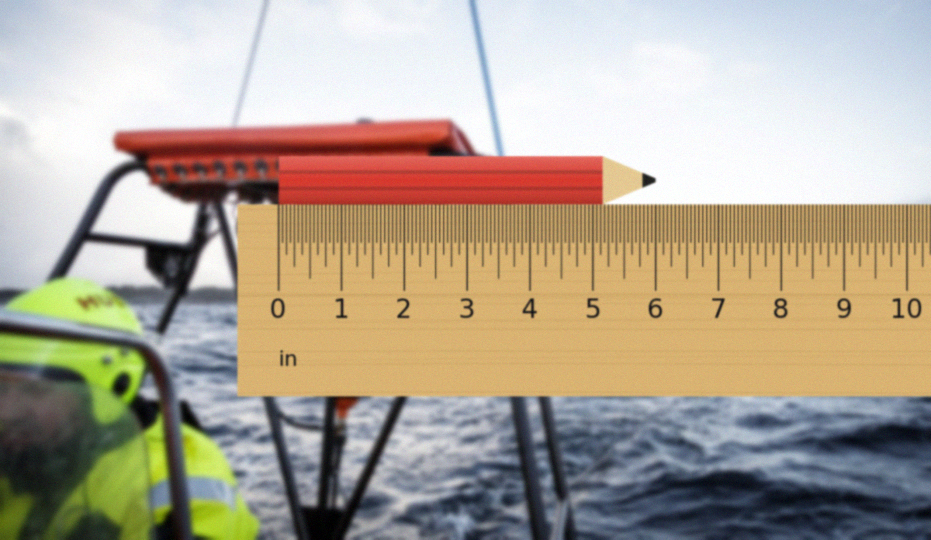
{"value": 6, "unit": "in"}
